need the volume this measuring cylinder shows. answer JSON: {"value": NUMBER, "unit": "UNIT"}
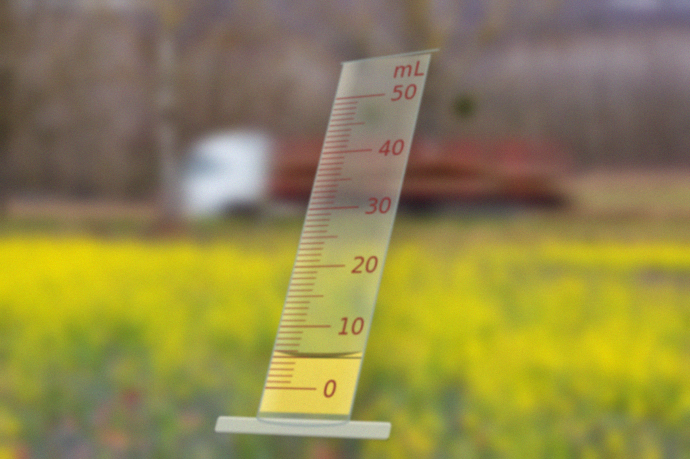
{"value": 5, "unit": "mL"}
